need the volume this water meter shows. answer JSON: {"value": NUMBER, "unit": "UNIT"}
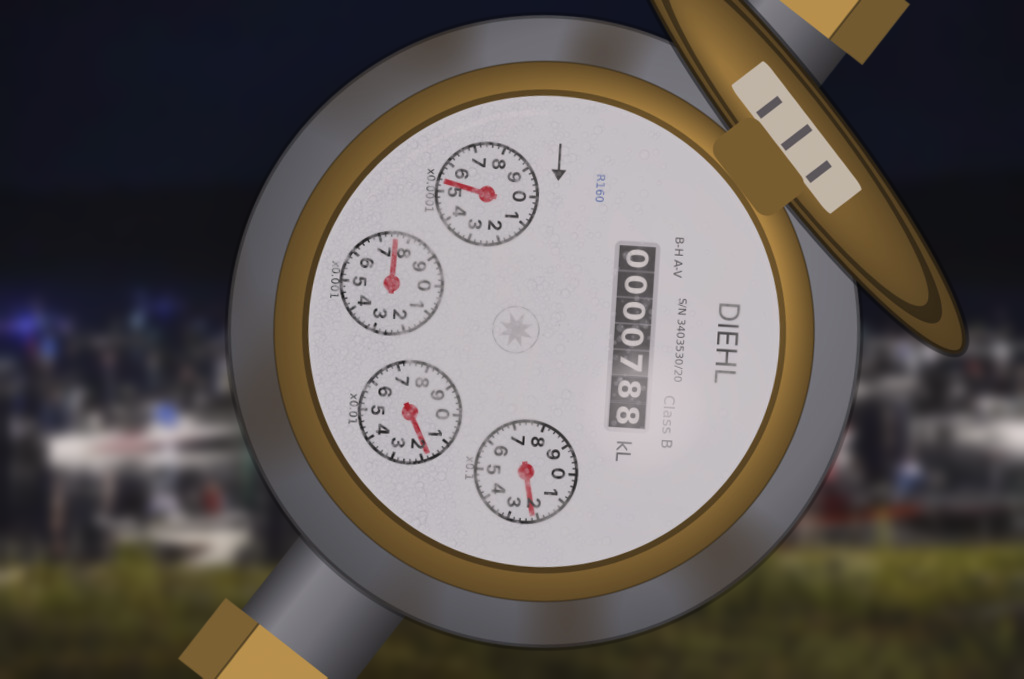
{"value": 788.2175, "unit": "kL"}
